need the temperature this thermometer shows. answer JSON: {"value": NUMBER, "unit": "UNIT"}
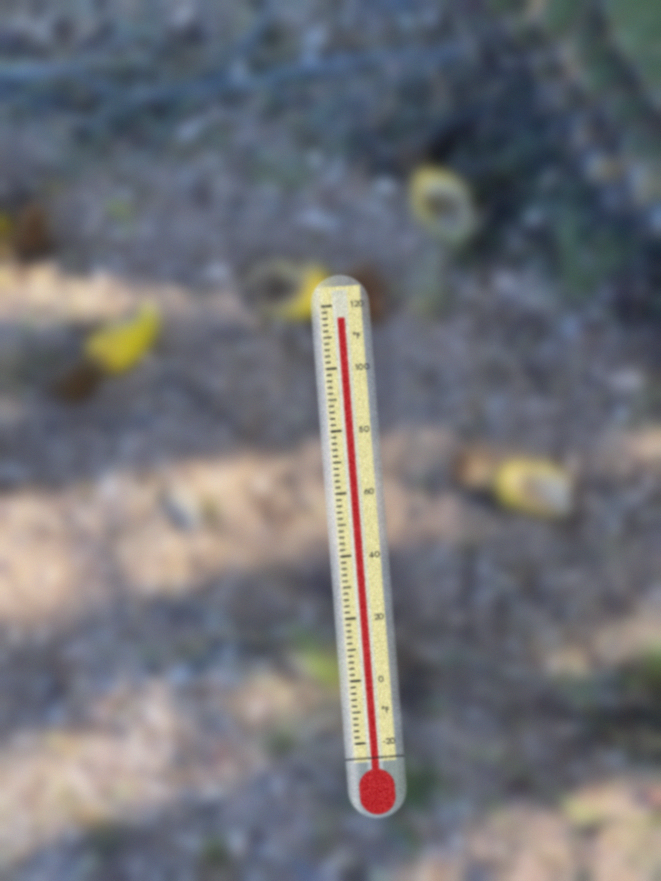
{"value": 116, "unit": "°F"}
